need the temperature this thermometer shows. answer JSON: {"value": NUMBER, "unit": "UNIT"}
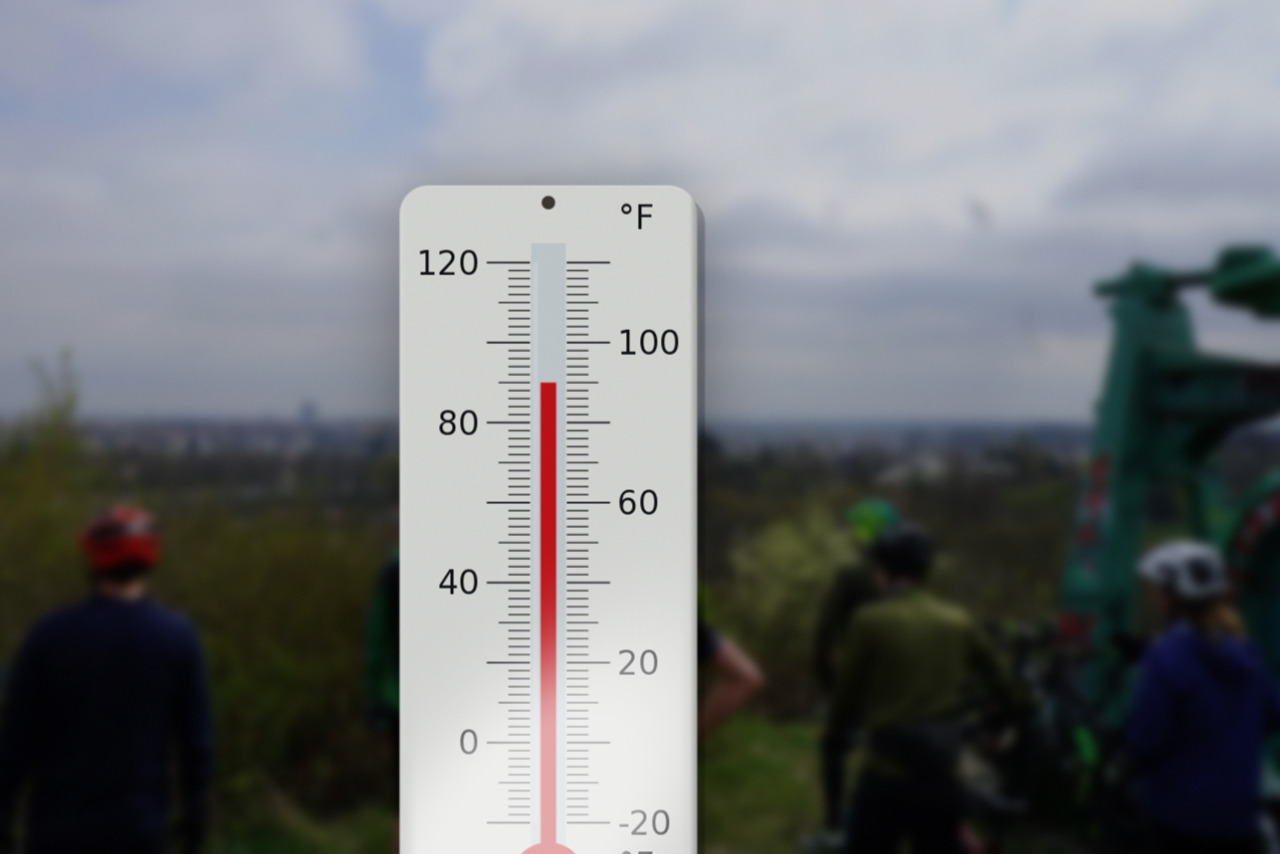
{"value": 90, "unit": "°F"}
